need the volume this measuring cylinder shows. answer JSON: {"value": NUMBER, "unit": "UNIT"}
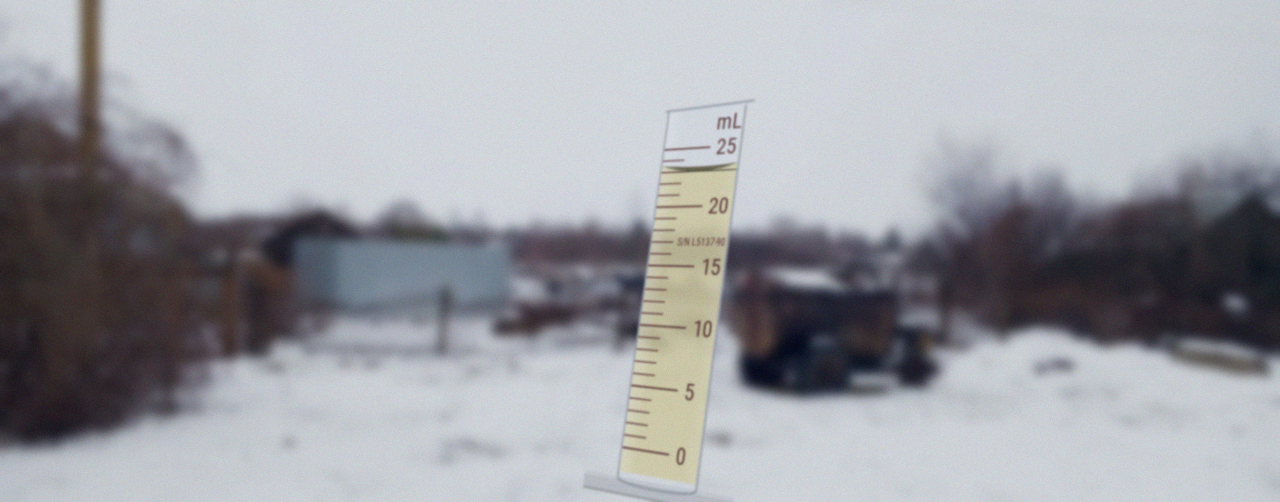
{"value": 23, "unit": "mL"}
